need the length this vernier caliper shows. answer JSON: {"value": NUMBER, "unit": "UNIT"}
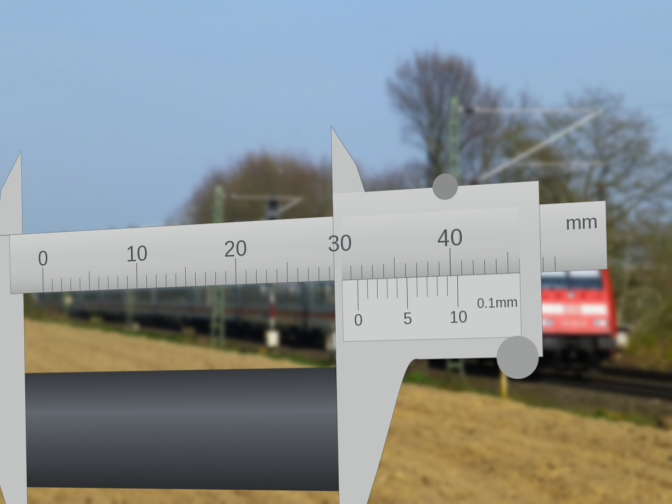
{"value": 31.6, "unit": "mm"}
